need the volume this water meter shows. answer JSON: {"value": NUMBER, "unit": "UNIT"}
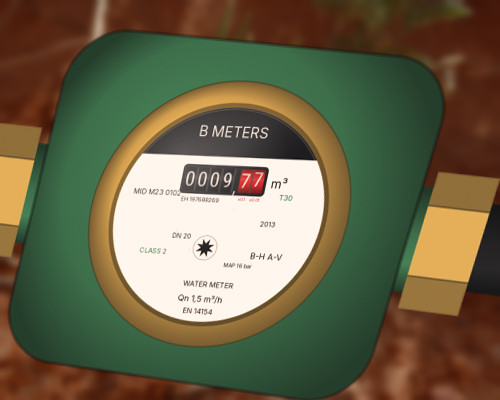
{"value": 9.77, "unit": "m³"}
